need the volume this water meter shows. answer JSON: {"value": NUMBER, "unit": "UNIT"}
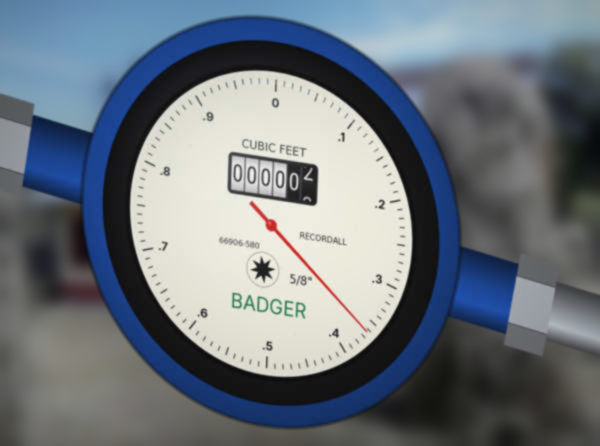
{"value": 2.36, "unit": "ft³"}
